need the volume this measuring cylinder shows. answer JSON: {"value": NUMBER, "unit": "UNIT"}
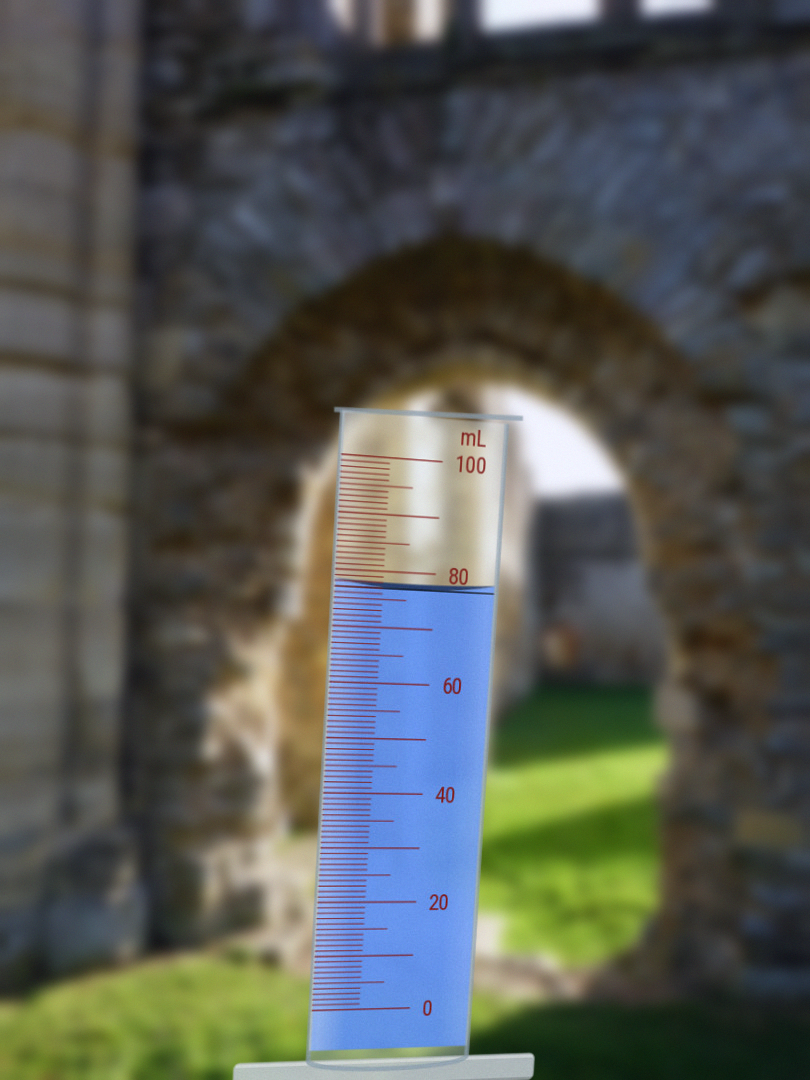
{"value": 77, "unit": "mL"}
